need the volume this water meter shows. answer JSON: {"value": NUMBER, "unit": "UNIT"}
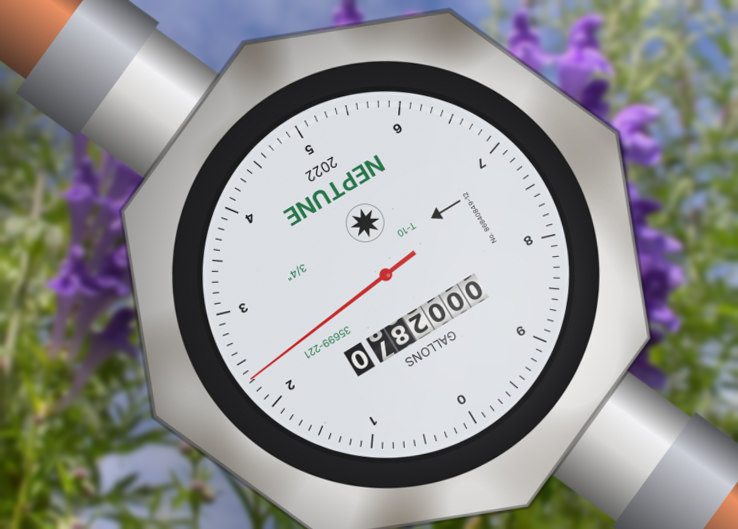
{"value": 2872.3, "unit": "gal"}
